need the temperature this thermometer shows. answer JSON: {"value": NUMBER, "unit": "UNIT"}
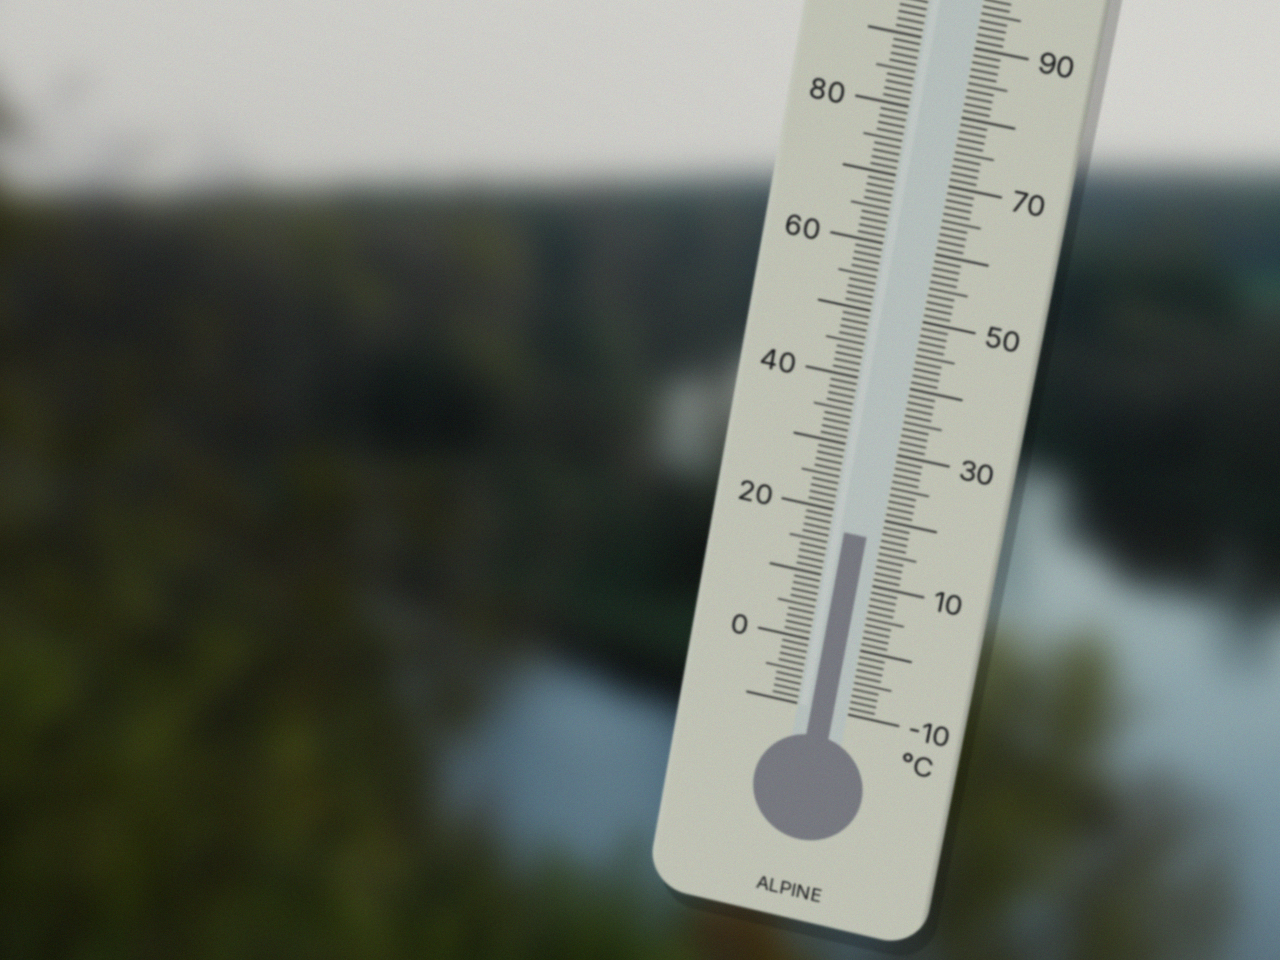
{"value": 17, "unit": "°C"}
